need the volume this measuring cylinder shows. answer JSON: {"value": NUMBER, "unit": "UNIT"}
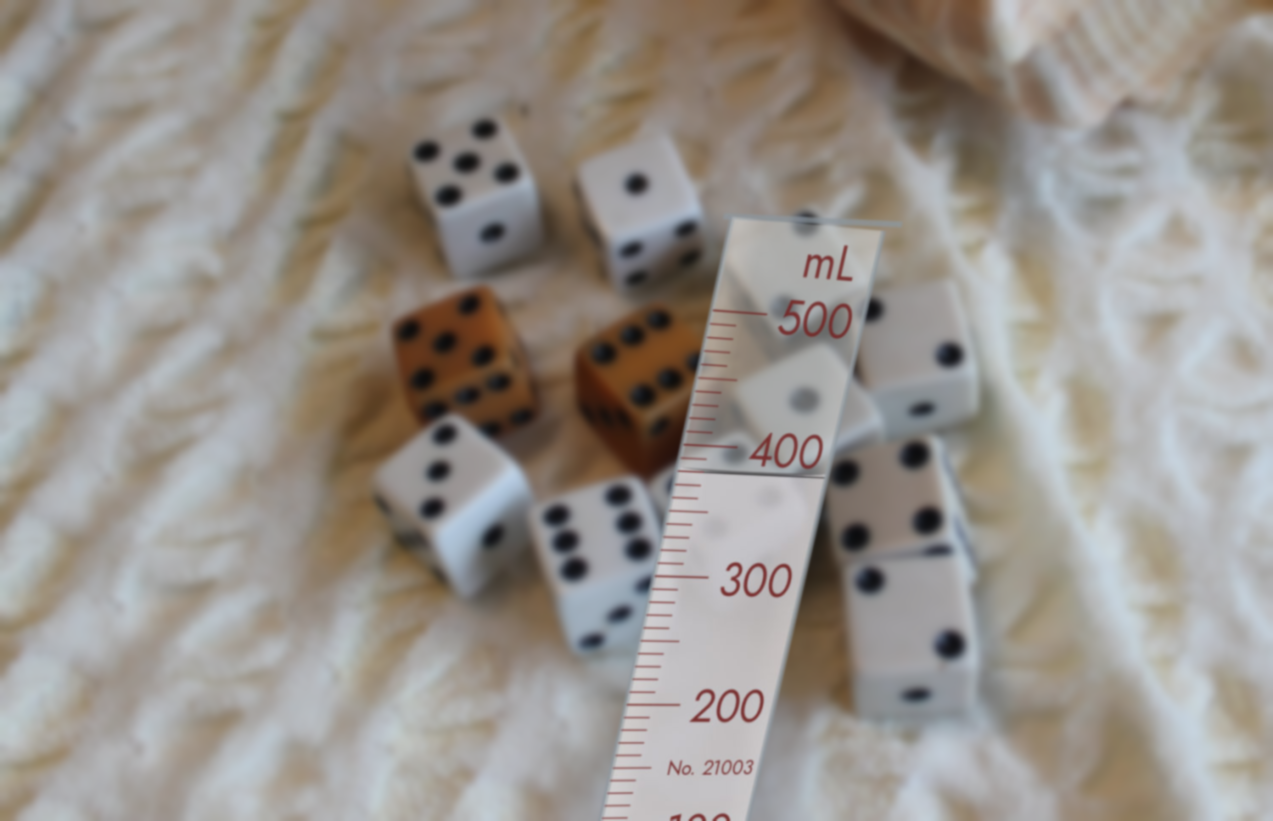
{"value": 380, "unit": "mL"}
